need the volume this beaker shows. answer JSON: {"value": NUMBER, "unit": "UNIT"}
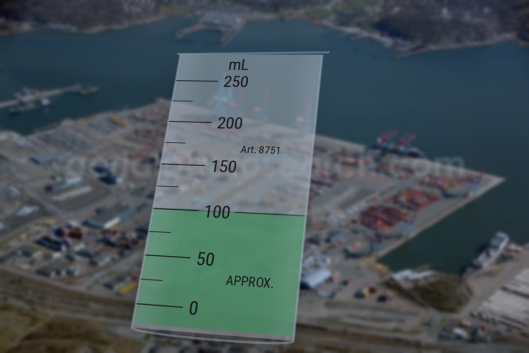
{"value": 100, "unit": "mL"}
